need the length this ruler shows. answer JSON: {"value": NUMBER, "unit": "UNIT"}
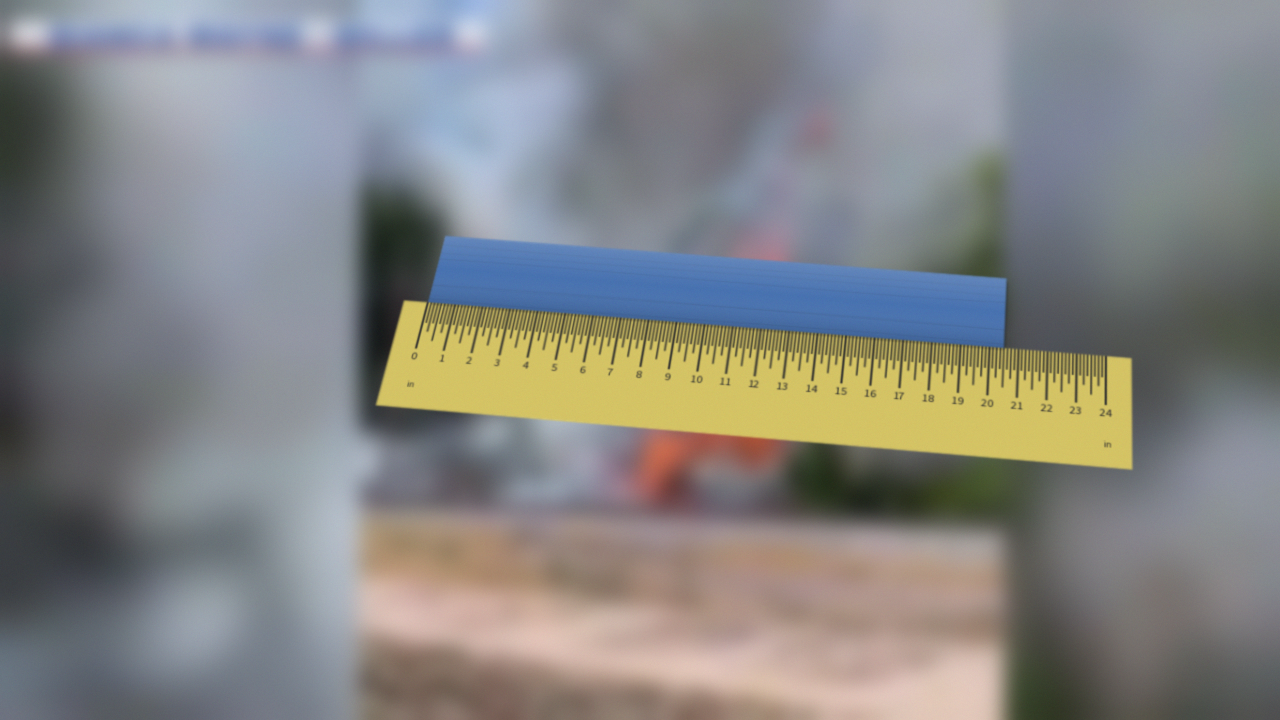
{"value": 20.5, "unit": "in"}
